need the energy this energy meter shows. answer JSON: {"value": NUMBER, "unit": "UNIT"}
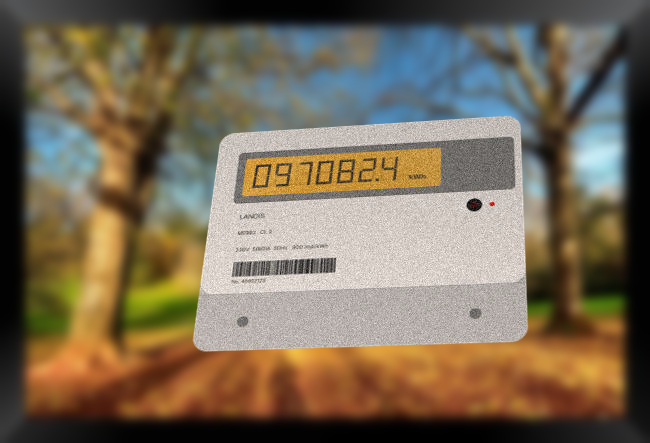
{"value": 97082.4, "unit": "kWh"}
